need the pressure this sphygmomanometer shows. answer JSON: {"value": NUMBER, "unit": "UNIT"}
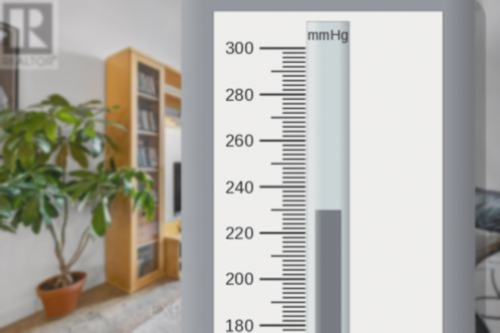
{"value": 230, "unit": "mmHg"}
